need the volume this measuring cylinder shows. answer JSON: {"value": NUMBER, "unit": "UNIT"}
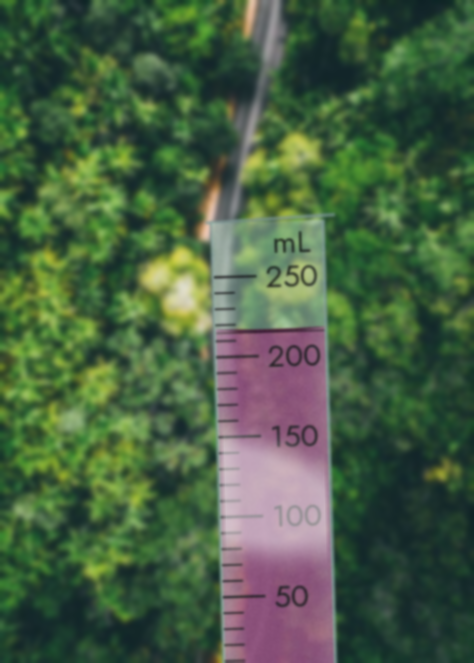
{"value": 215, "unit": "mL"}
